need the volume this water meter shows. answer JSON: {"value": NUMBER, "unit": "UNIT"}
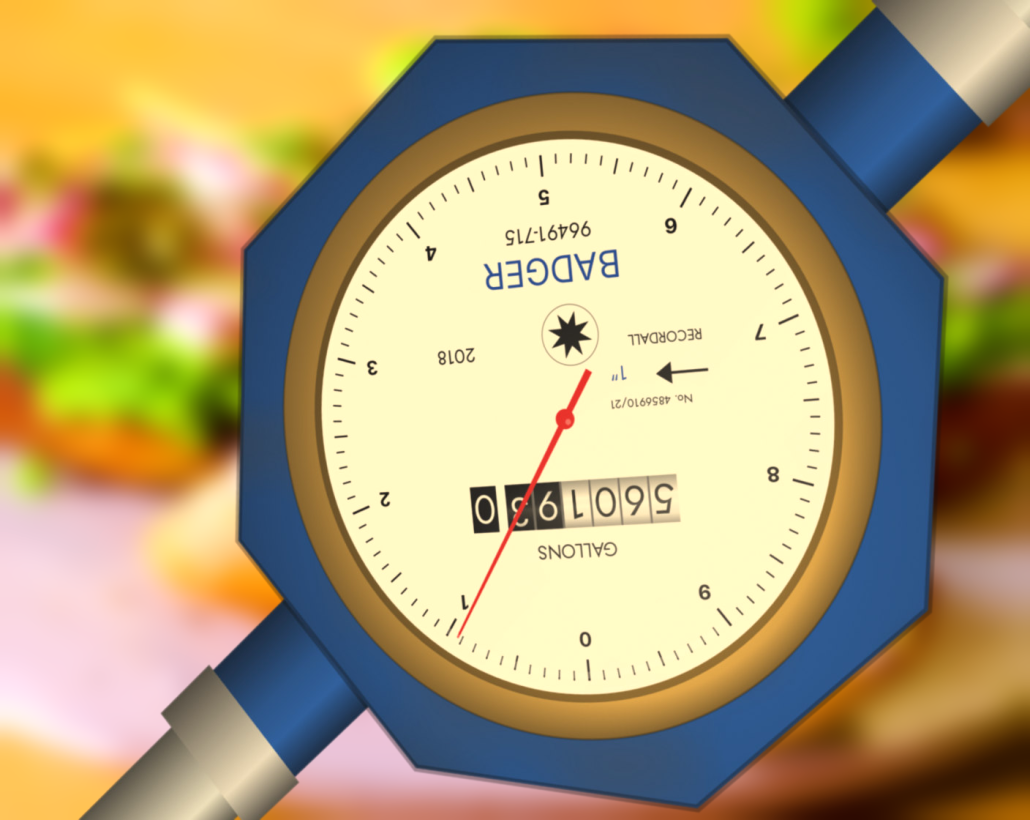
{"value": 5601930.9, "unit": "gal"}
